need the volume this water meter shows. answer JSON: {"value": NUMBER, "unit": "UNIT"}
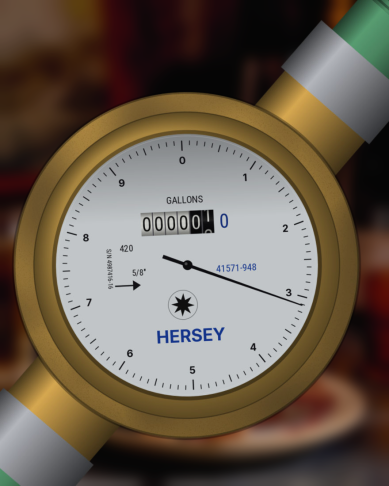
{"value": 13.1, "unit": "gal"}
